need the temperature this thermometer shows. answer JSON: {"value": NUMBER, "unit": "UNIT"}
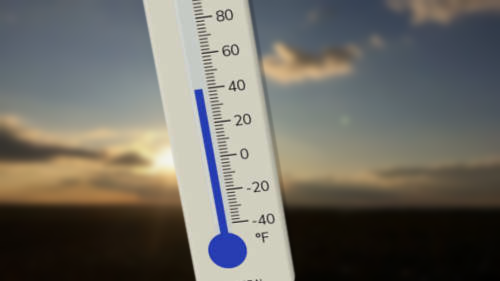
{"value": 40, "unit": "°F"}
